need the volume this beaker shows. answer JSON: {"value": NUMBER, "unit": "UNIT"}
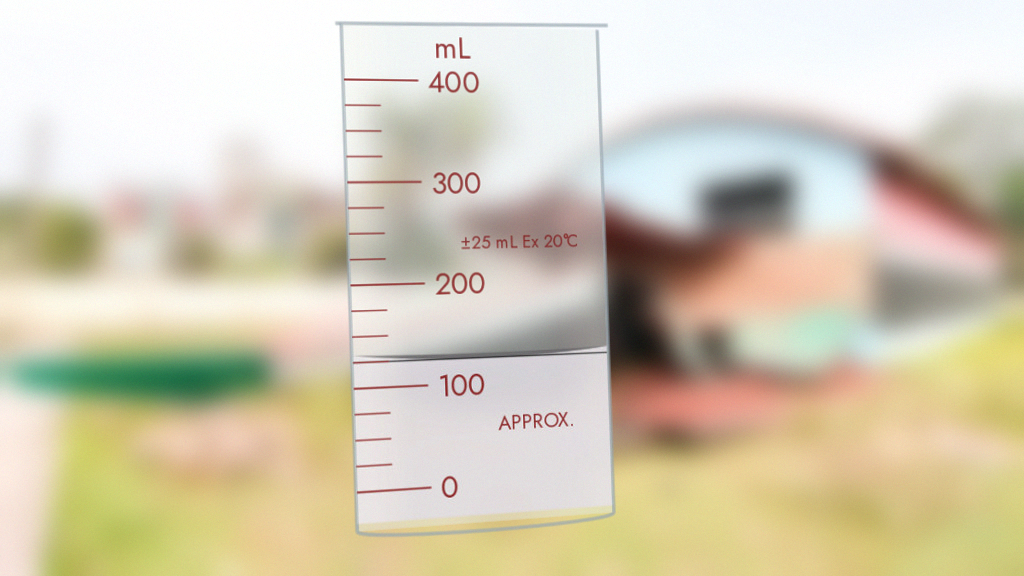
{"value": 125, "unit": "mL"}
